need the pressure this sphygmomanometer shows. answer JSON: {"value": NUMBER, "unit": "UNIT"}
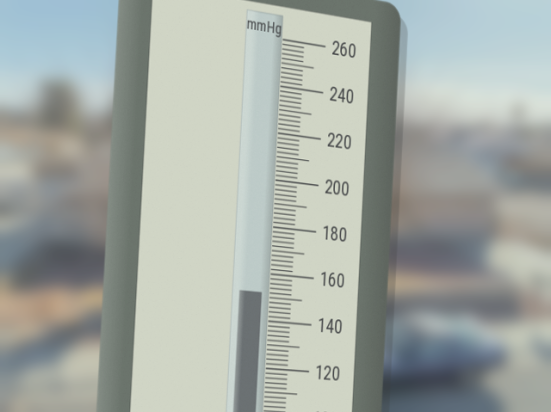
{"value": 152, "unit": "mmHg"}
